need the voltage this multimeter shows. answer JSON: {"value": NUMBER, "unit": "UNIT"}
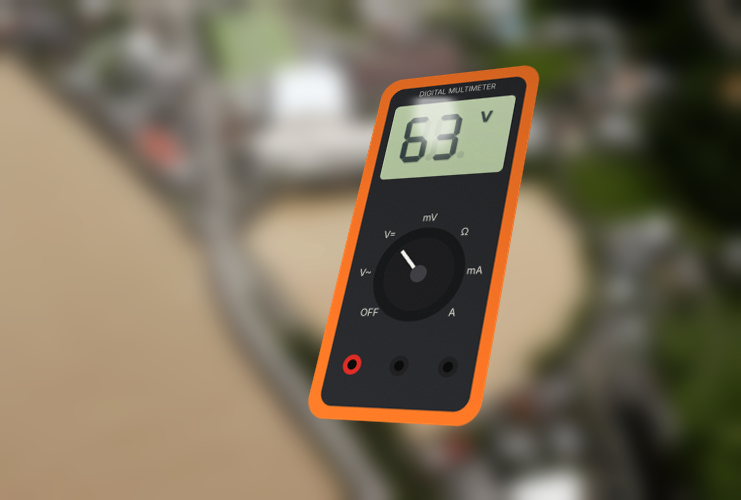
{"value": 63, "unit": "V"}
